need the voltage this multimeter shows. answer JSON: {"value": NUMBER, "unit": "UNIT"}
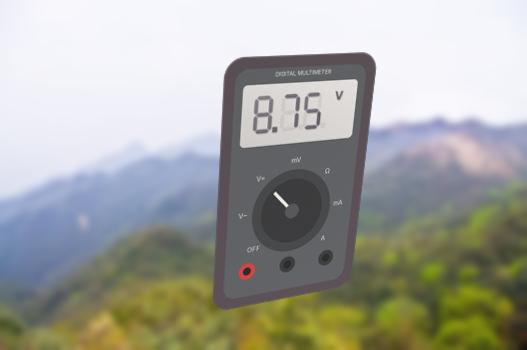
{"value": 8.75, "unit": "V"}
